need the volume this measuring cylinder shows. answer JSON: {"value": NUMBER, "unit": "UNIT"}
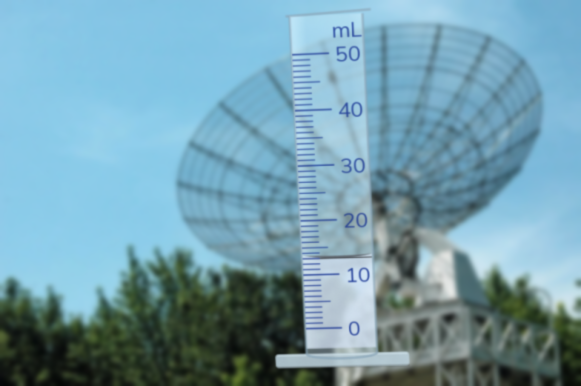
{"value": 13, "unit": "mL"}
